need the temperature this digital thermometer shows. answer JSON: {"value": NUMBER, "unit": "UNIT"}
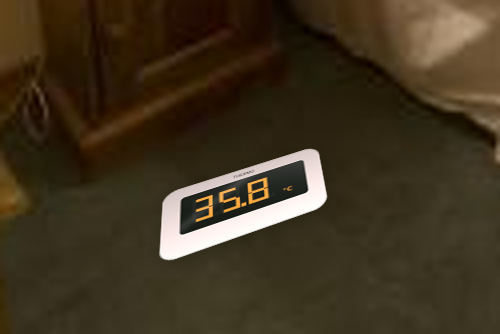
{"value": 35.8, "unit": "°C"}
